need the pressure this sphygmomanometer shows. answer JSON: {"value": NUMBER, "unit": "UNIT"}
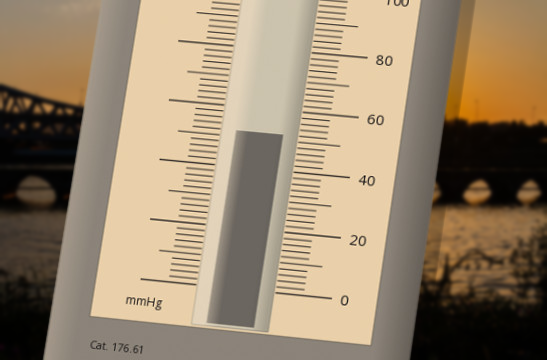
{"value": 52, "unit": "mmHg"}
